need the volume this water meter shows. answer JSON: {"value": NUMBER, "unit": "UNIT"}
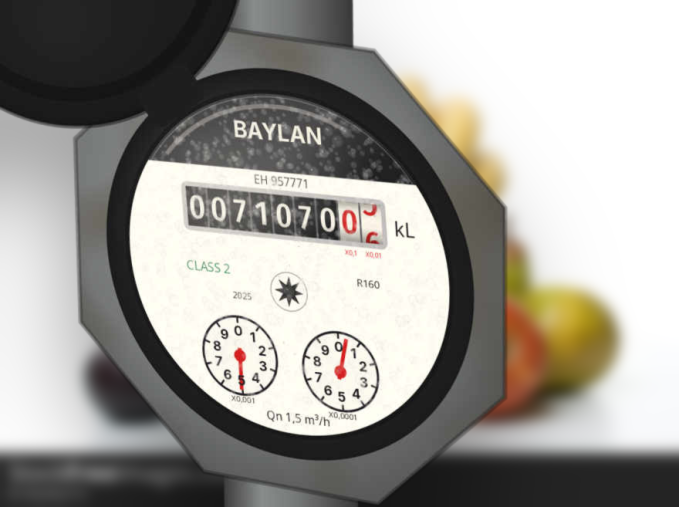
{"value": 71070.0550, "unit": "kL"}
